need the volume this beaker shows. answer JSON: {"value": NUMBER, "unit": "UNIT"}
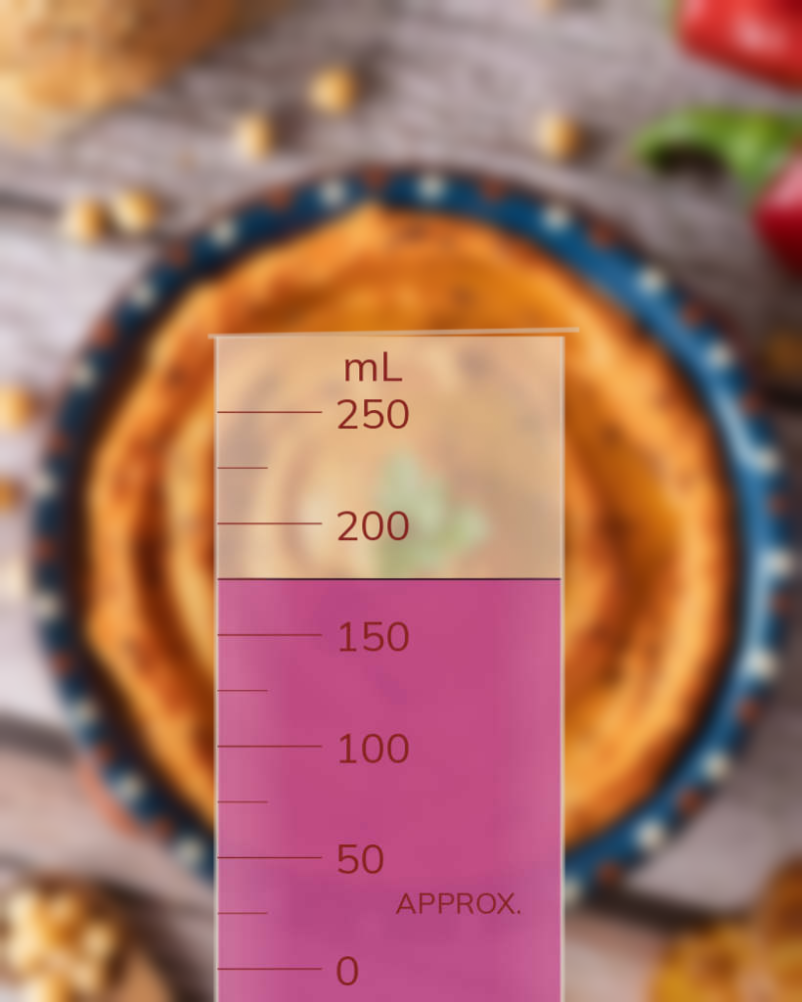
{"value": 175, "unit": "mL"}
